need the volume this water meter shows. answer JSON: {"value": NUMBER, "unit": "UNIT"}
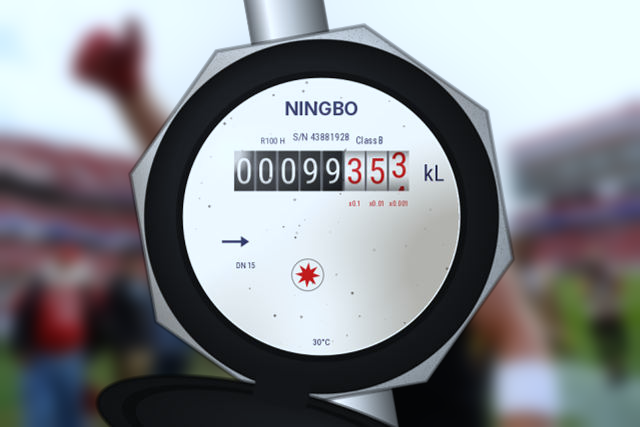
{"value": 99.353, "unit": "kL"}
